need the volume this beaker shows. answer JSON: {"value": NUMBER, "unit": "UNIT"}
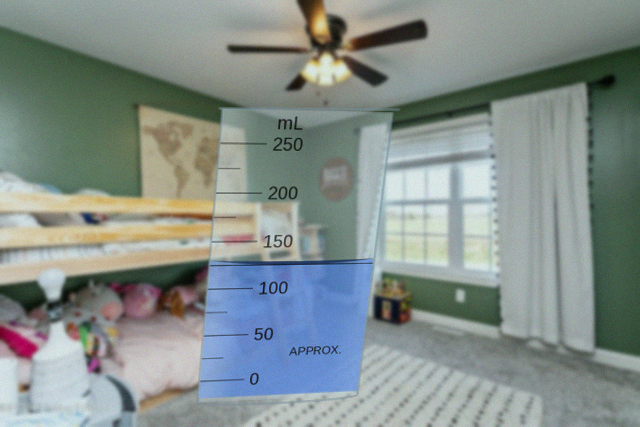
{"value": 125, "unit": "mL"}
